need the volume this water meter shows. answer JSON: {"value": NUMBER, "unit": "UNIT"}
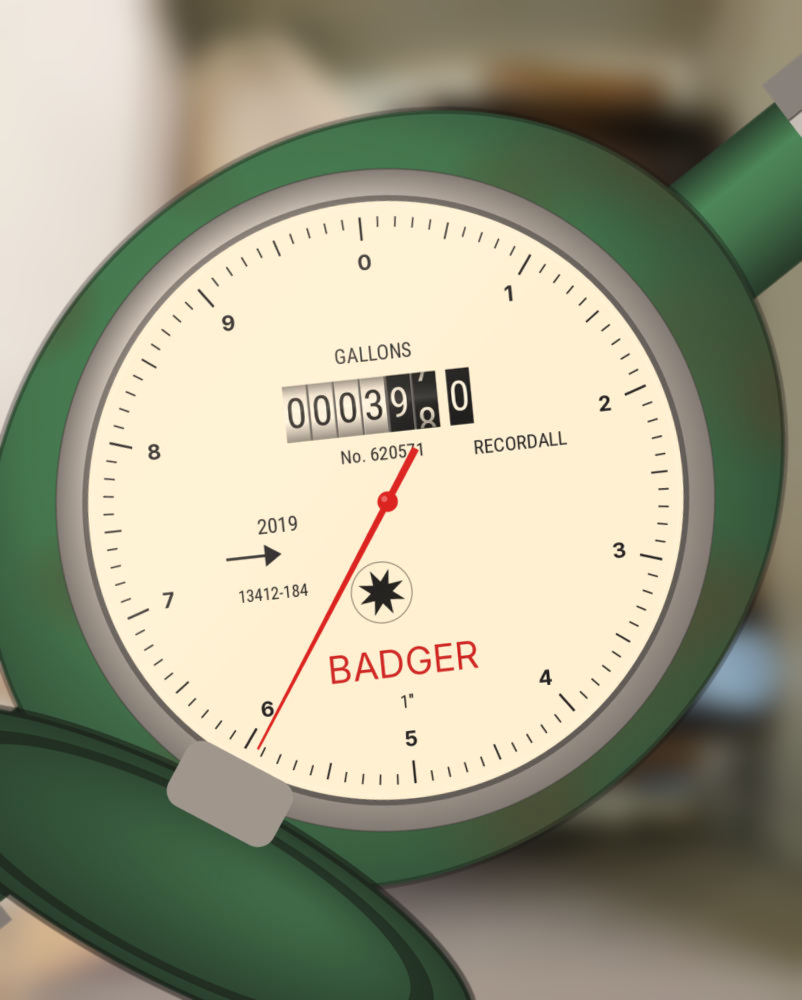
{"value": 3975.9, "unit": "gal"}
